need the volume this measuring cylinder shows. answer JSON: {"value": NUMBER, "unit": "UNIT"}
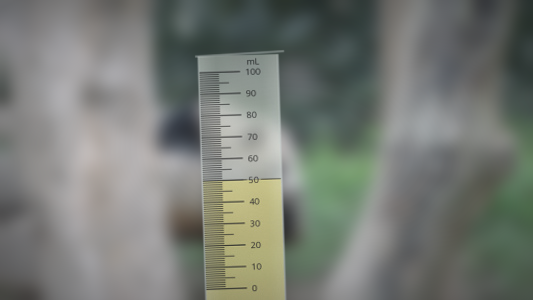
{"value": 50, "unit": "mL"}
